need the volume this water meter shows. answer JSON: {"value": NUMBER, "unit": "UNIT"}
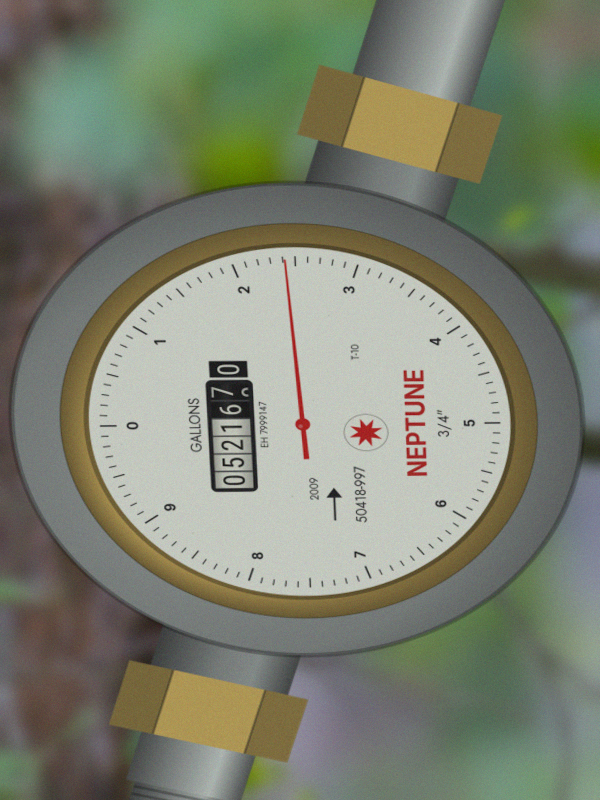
{"value": 521672.4, "unit": "gal"}
